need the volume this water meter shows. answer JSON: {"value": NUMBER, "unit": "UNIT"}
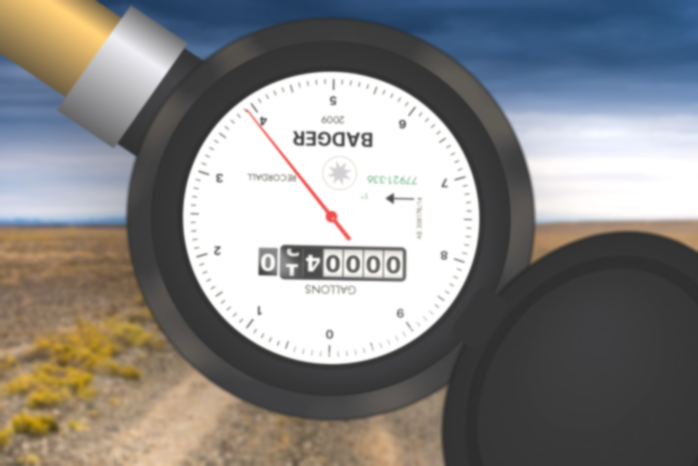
{"value": 413.9, "unit": "gal"}
